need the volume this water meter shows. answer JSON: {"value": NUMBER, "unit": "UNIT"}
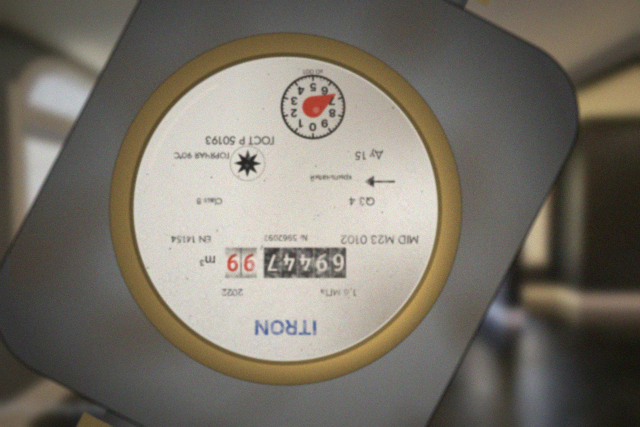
{"value": 69447.996, "unit": "m³"}
